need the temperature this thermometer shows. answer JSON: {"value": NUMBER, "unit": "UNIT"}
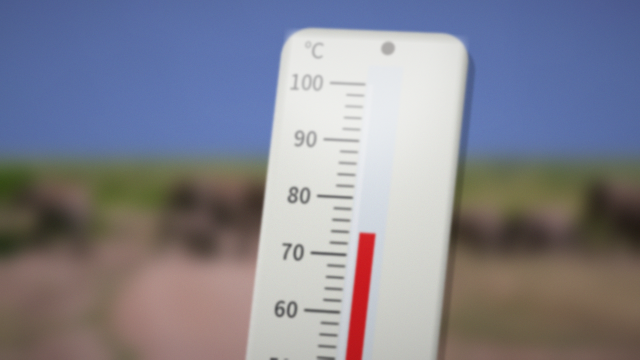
{"value": 74, "unit": "°C"}
